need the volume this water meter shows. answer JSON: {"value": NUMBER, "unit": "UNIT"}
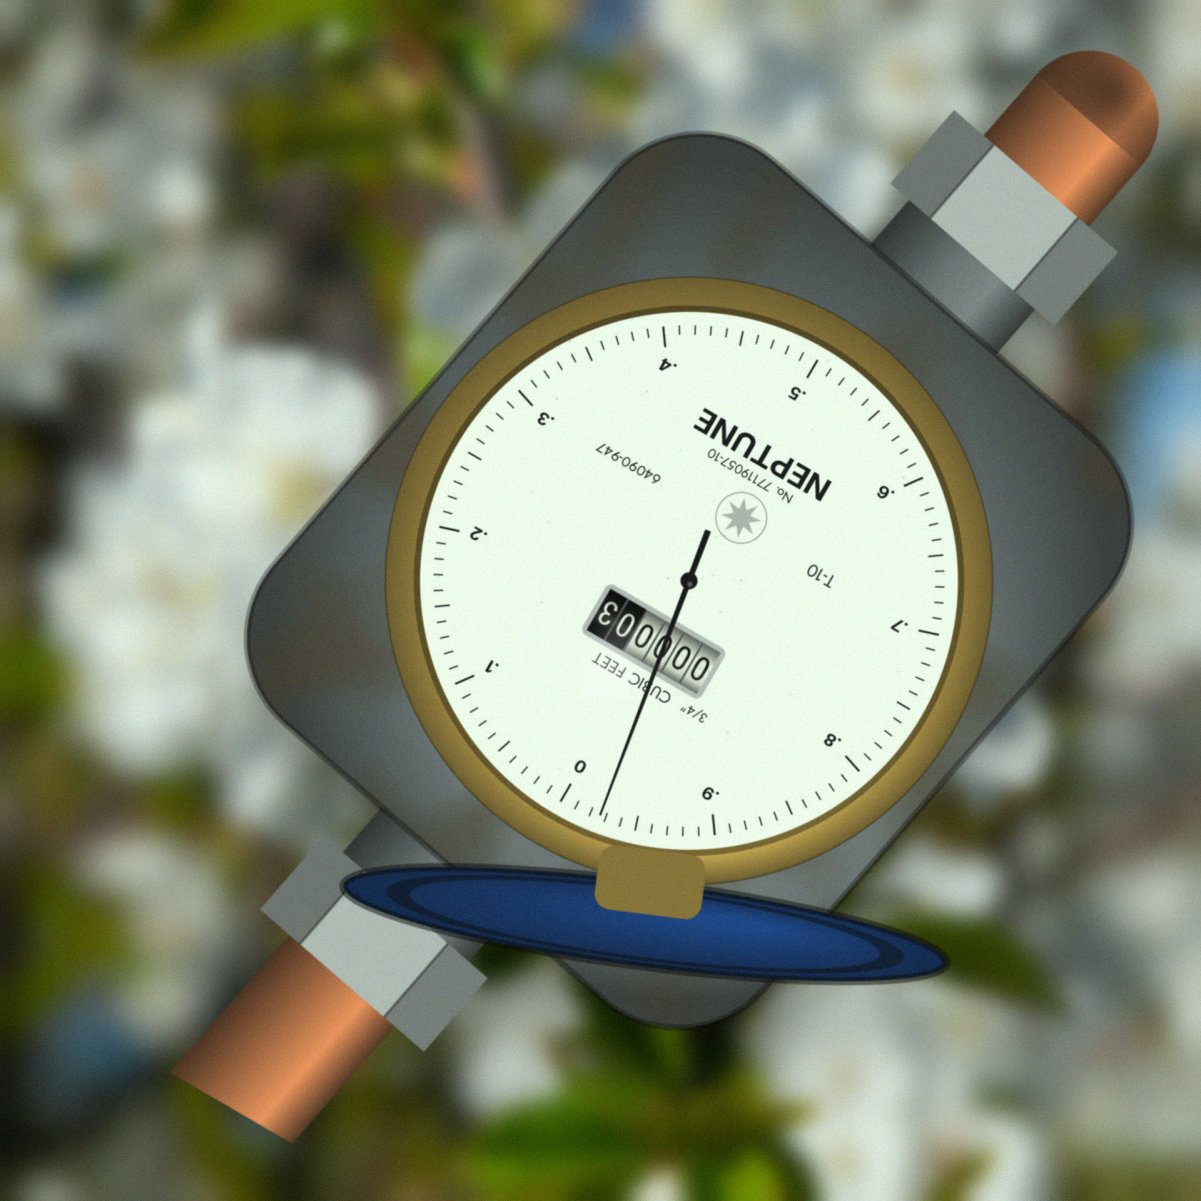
{"value": 2.97, "unit": "ft³"}
